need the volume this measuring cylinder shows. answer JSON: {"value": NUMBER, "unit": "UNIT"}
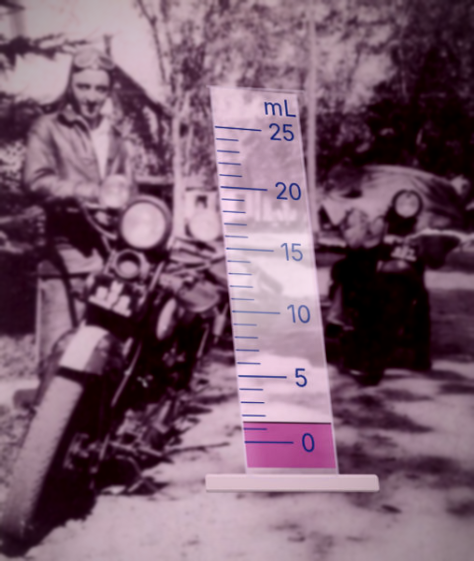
{"value": 1.5, "unit": "mL"}
